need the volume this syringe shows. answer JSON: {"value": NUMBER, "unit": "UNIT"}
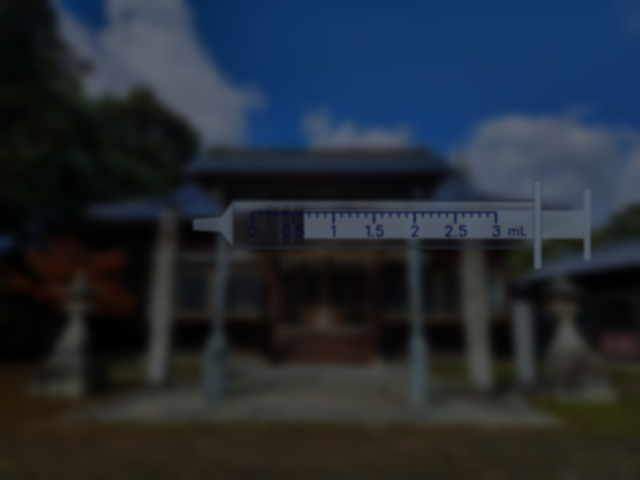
{"value": 0.2, "unit": "mL"}
